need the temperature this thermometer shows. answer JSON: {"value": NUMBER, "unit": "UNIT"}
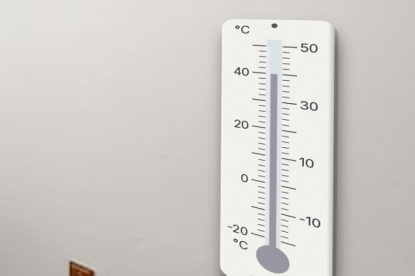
{"value": 40, "unit": "°C"}
